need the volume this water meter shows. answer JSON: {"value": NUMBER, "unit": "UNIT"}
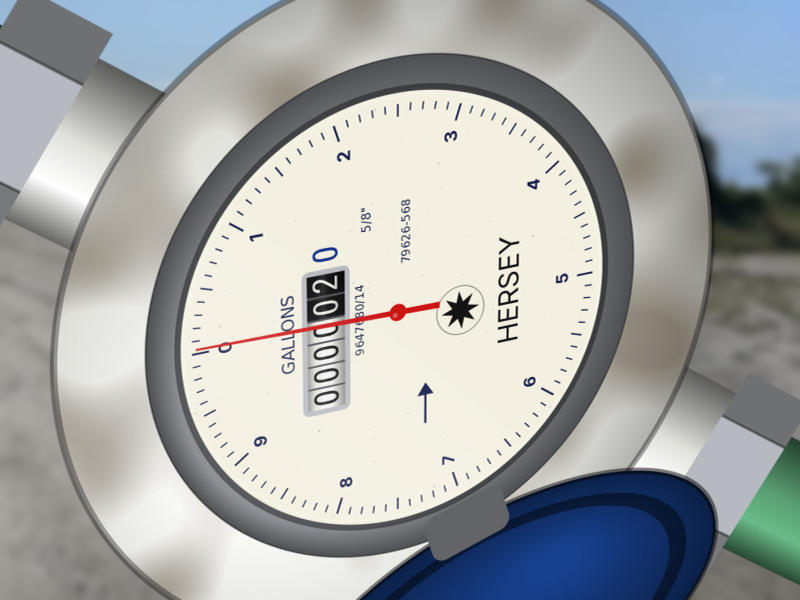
{"value": 20.0, "unit": "gal"}
